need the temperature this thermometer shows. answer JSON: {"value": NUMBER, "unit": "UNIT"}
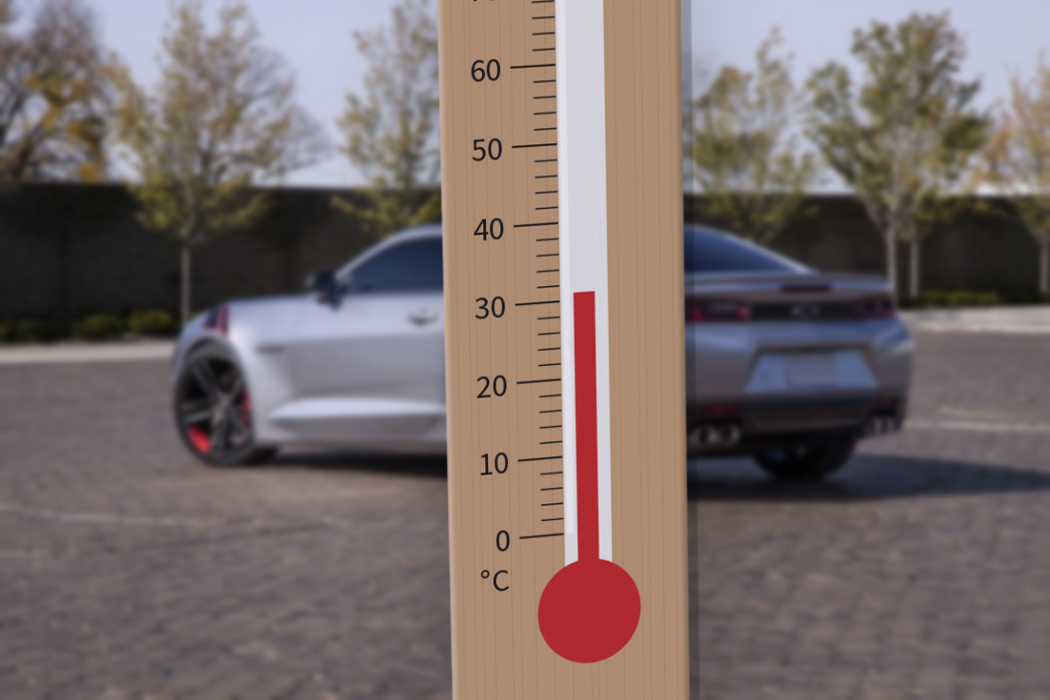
{"value": 31, "unit": "°C"}
